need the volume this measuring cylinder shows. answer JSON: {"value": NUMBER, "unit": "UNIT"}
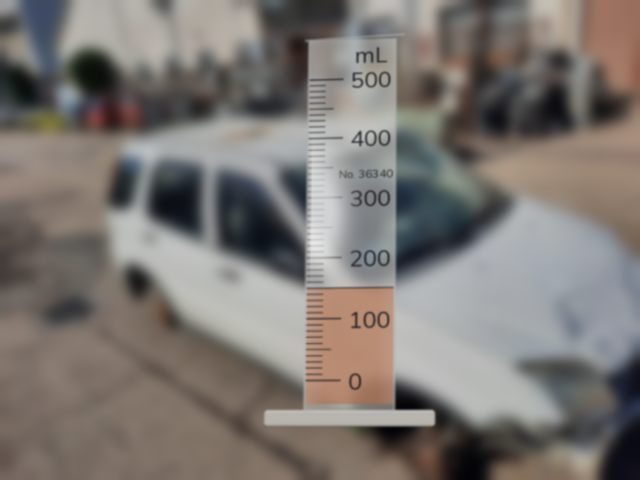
{"value": 150, "unit": "mL"}
